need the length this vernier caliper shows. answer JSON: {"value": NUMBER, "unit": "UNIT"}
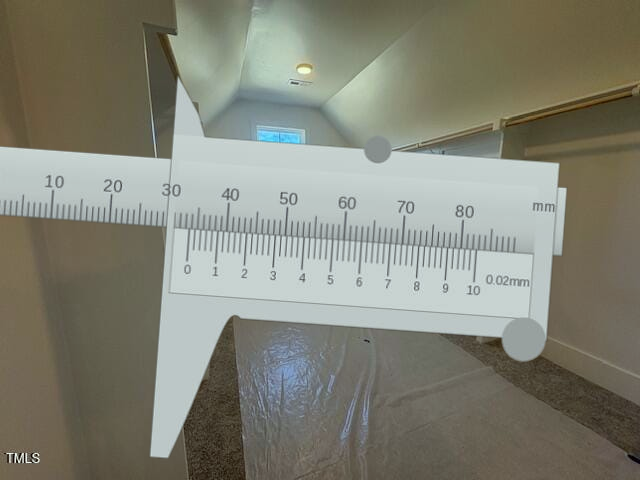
{"value": 33.6, "unit": "mm"}
